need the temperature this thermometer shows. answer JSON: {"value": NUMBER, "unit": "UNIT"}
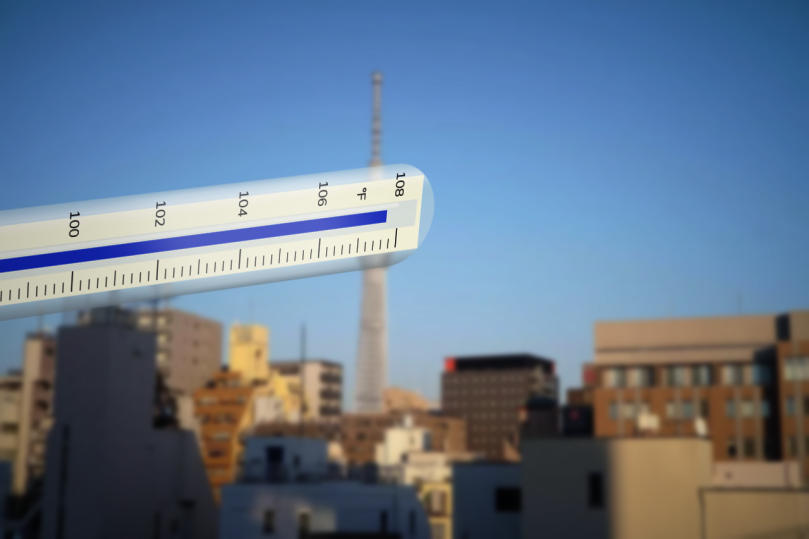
{"value": 107.7, "unit": "°F"}
